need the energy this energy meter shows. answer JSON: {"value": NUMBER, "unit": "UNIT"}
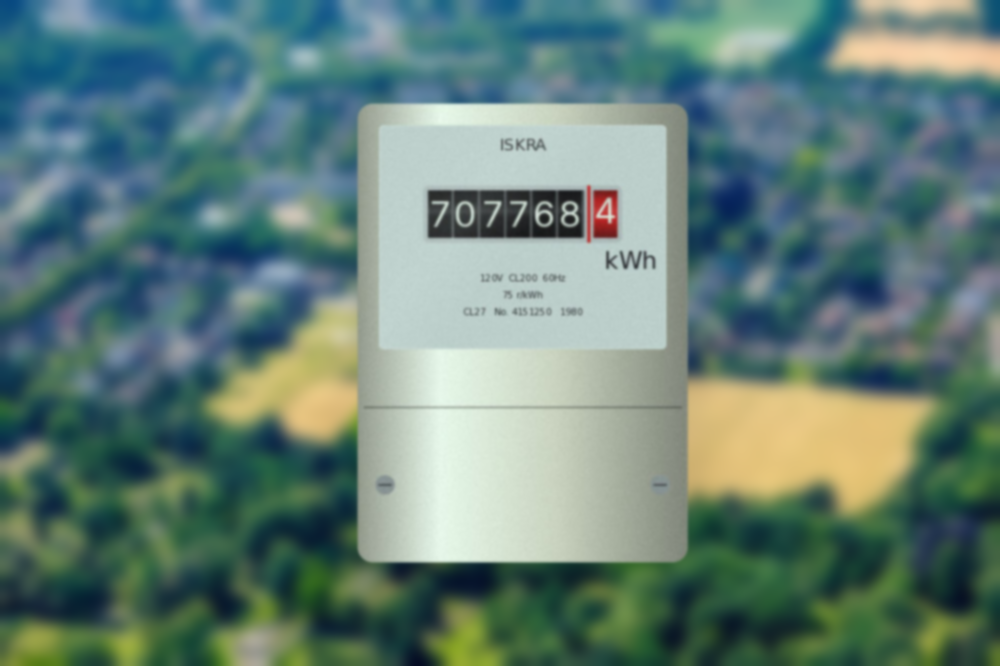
{"value": 707768.4, "unit": "kWh"}
